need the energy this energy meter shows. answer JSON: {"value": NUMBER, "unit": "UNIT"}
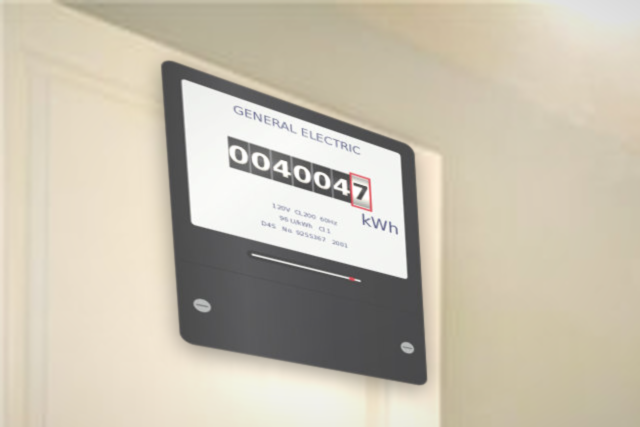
{"value": 4004.7, "unit": "kWh"}
